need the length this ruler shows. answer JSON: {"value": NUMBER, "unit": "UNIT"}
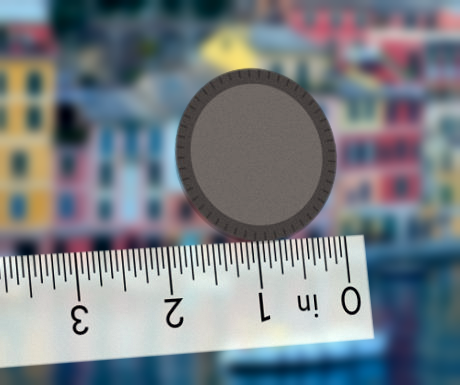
{"value": 1.8125, "unit": "in"}
